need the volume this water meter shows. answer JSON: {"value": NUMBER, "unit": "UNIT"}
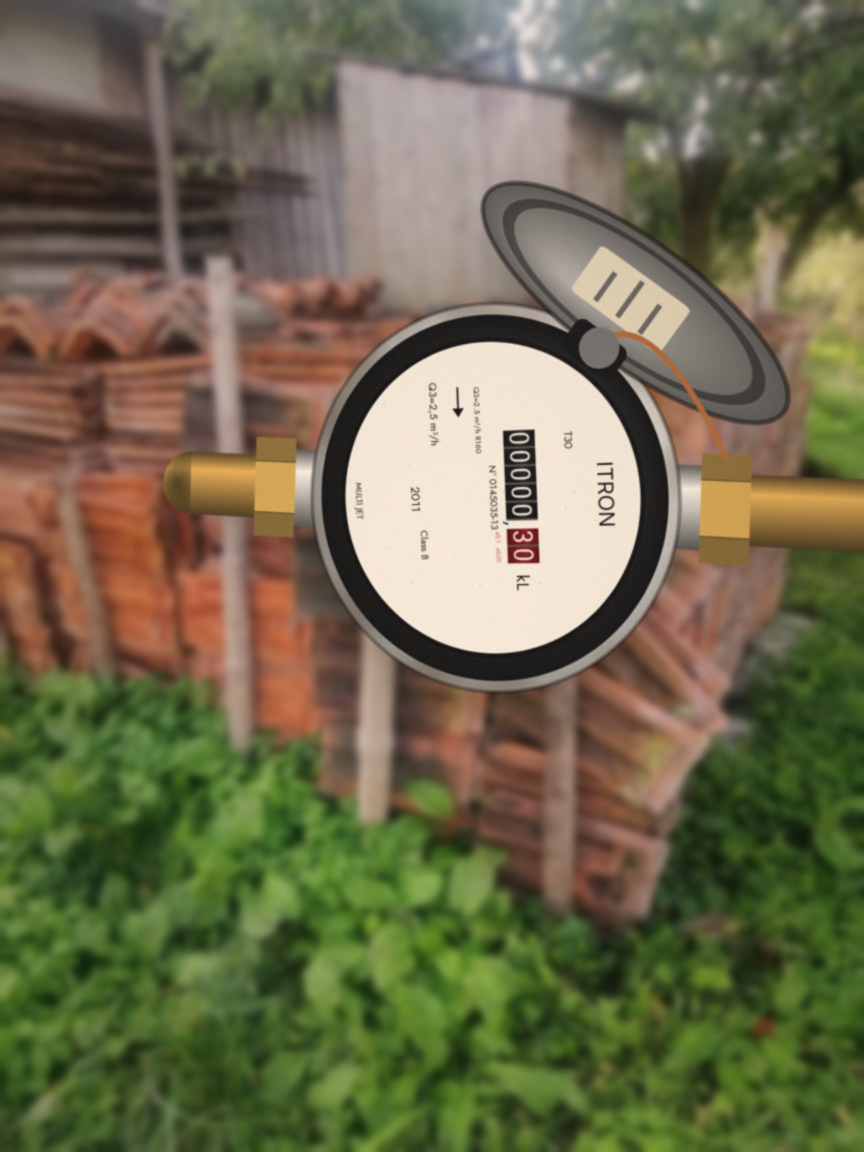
{"value": 0.30, "unit": "kL"}
